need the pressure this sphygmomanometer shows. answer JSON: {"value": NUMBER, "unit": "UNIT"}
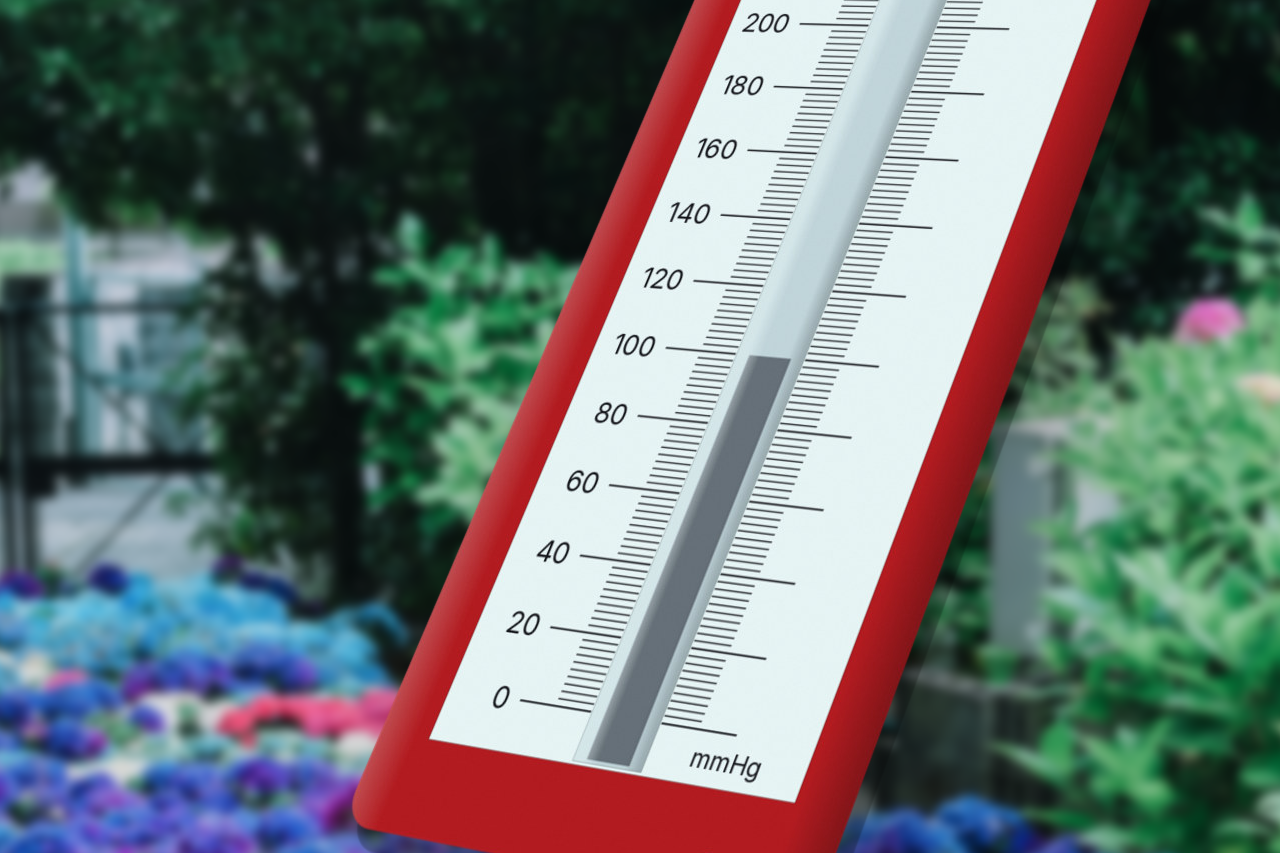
{"value": 100, "unit": "mmHg"}
